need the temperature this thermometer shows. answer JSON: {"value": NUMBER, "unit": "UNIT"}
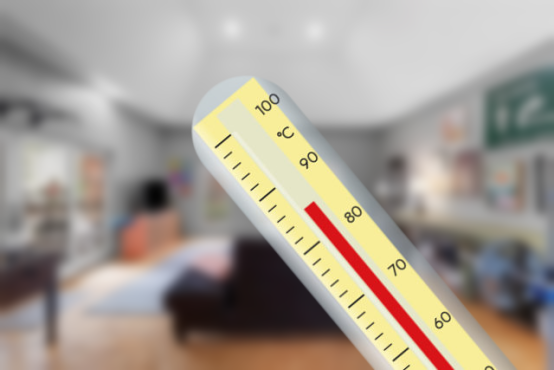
{"value": 85, "unit": "°C"}
